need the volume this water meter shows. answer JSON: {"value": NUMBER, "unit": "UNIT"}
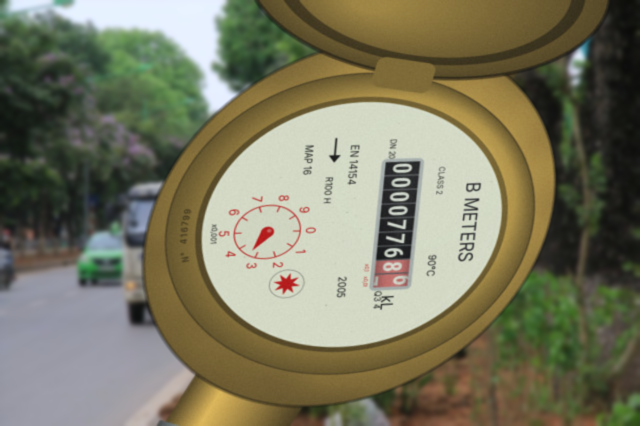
{"value": 776.863, "unit": "kL"}
